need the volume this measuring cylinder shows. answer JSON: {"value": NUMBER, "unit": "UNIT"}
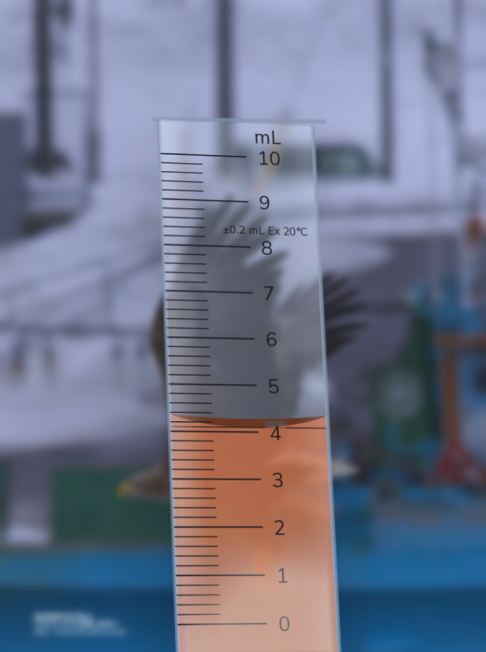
{"value": 4.1, "unit": "mL"}
